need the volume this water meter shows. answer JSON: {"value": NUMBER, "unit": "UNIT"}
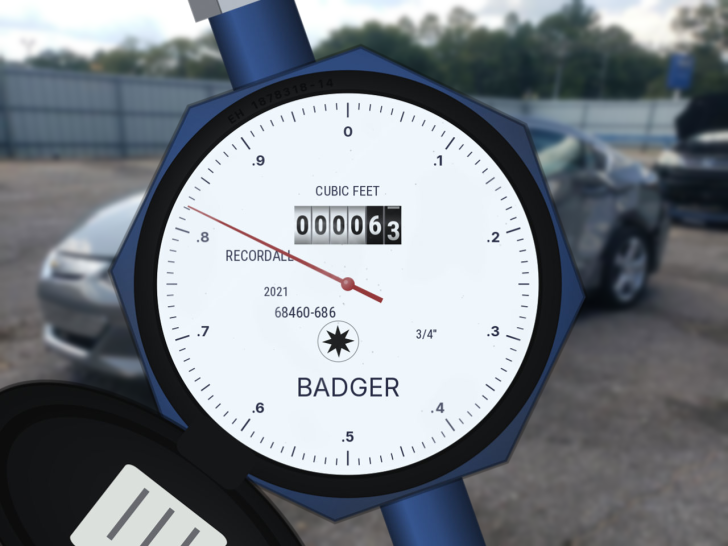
{"value": 62.82, "unit": "ft³"}
